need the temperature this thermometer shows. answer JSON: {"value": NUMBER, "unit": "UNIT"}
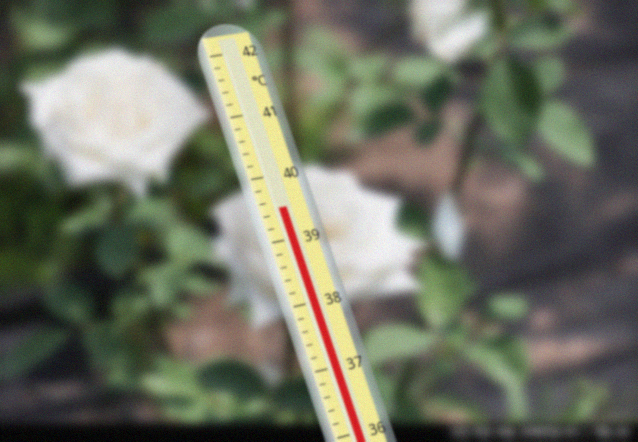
{"value": 39.5, "unit": "°C"}
